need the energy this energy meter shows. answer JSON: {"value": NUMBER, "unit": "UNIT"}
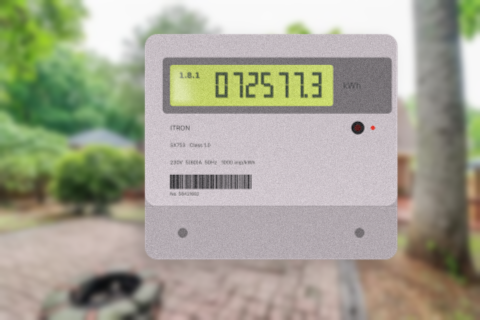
{"value": 72577.3, "unit": "kWh"}
